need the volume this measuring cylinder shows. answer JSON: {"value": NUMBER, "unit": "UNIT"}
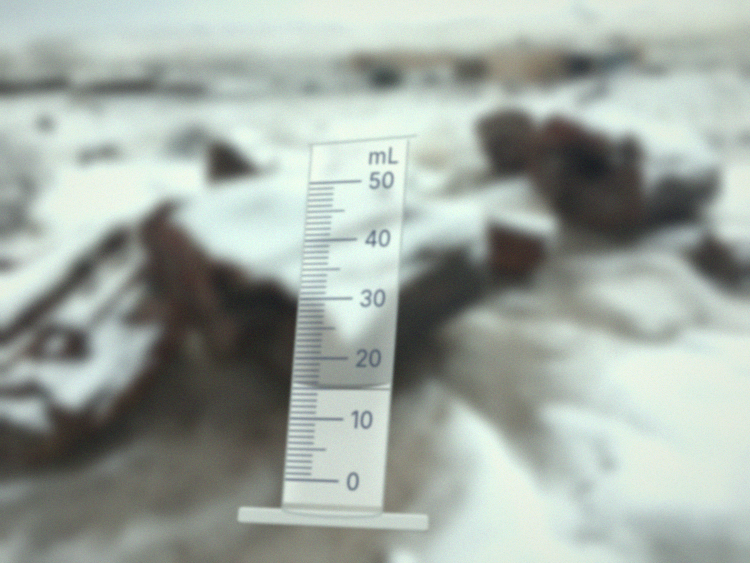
{"value": 15, "unit": "mL"}
